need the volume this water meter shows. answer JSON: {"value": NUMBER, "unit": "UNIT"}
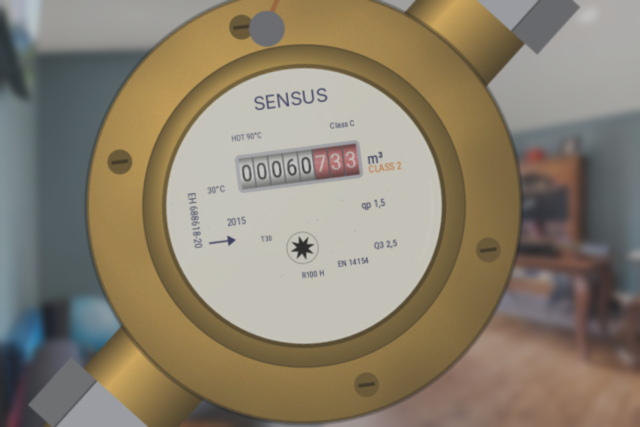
{"value": 60.733, "unit": "m³"}
